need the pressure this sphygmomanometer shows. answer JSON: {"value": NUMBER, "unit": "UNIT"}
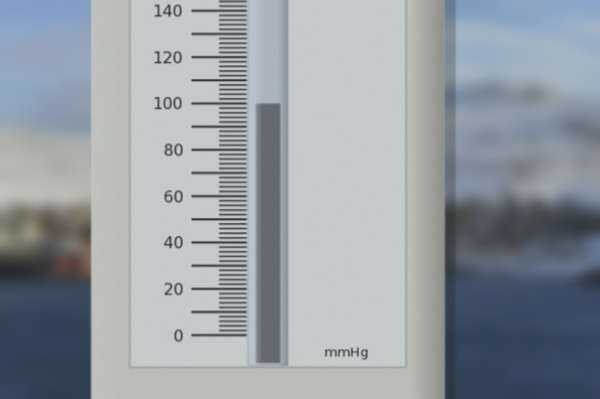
{"value": 100, "unit": "mmHg"}
